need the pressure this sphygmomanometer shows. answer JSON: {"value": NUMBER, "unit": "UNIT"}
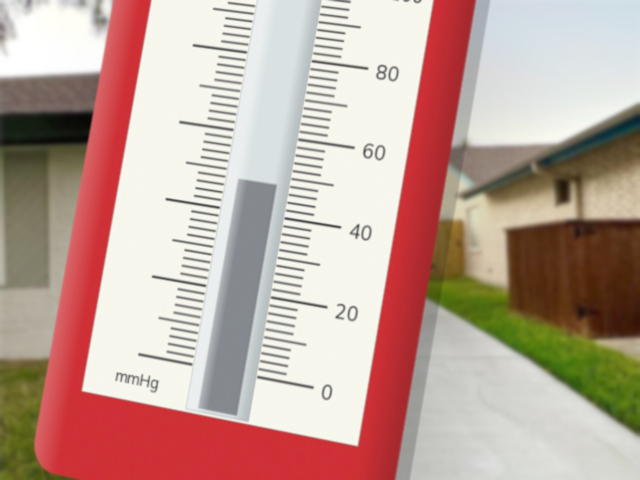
{"value": 48, "unit": "mmHg"}
